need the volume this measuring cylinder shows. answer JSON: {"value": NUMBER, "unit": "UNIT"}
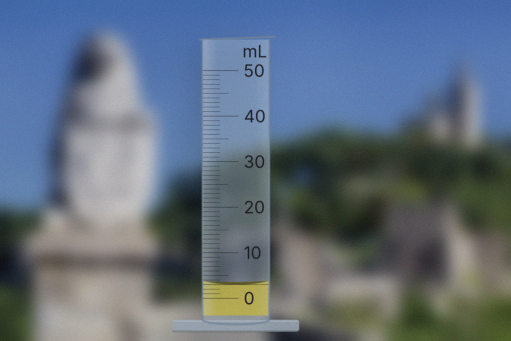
{"value": 3, "unit": "mL"}
